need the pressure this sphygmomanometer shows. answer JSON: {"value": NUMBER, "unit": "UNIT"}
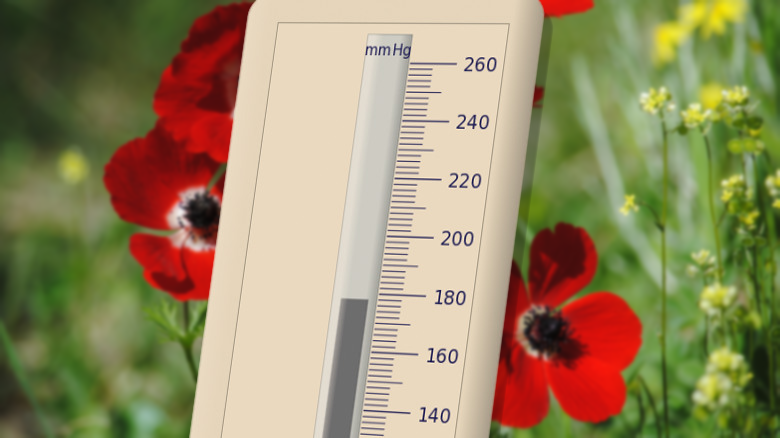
{"value": 178, "unit": "mmHg"}
